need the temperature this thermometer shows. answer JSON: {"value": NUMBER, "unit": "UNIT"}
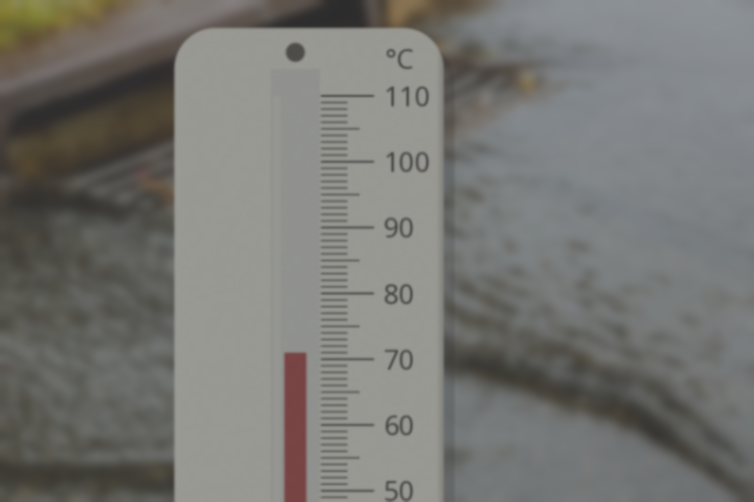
{"value": 71, "unit": "°C"}
